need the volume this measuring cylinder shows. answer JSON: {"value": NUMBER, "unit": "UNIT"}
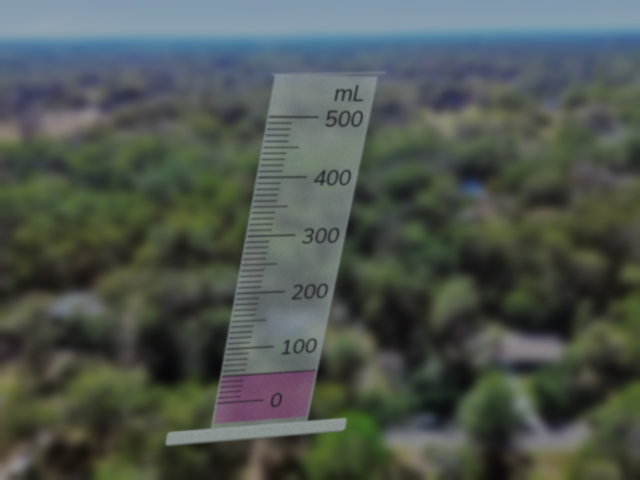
{"value": 50, "unit": "mL"}
